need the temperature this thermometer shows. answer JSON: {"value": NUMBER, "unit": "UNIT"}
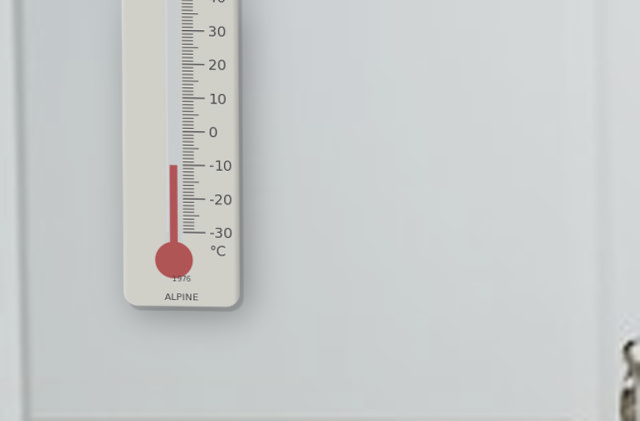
{"value": -10, "unit": "°C"}
